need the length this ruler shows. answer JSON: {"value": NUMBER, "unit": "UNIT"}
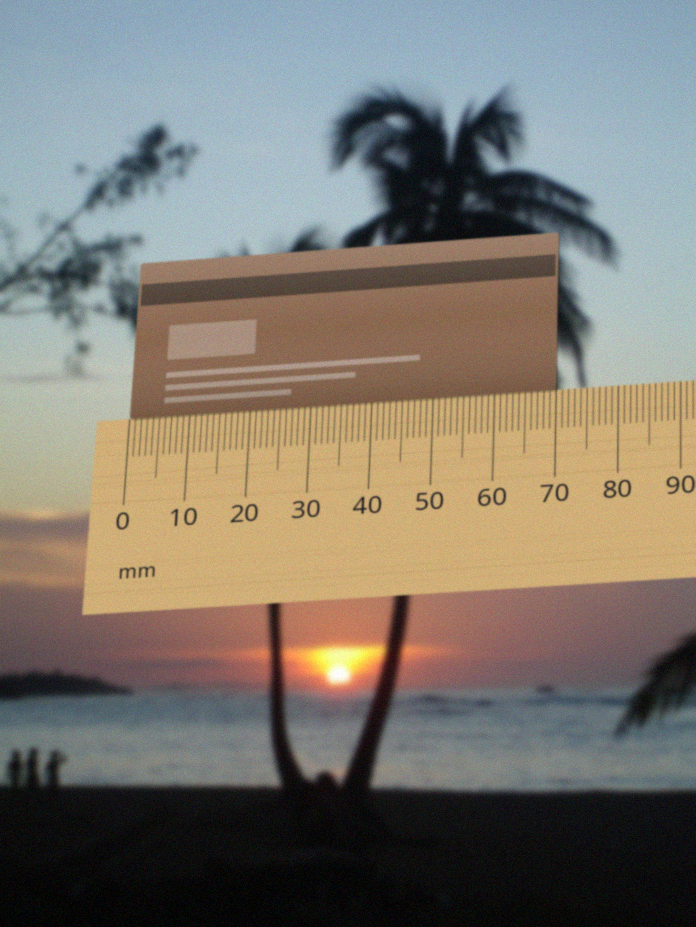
{"value": 70, "unit": "mm"}
